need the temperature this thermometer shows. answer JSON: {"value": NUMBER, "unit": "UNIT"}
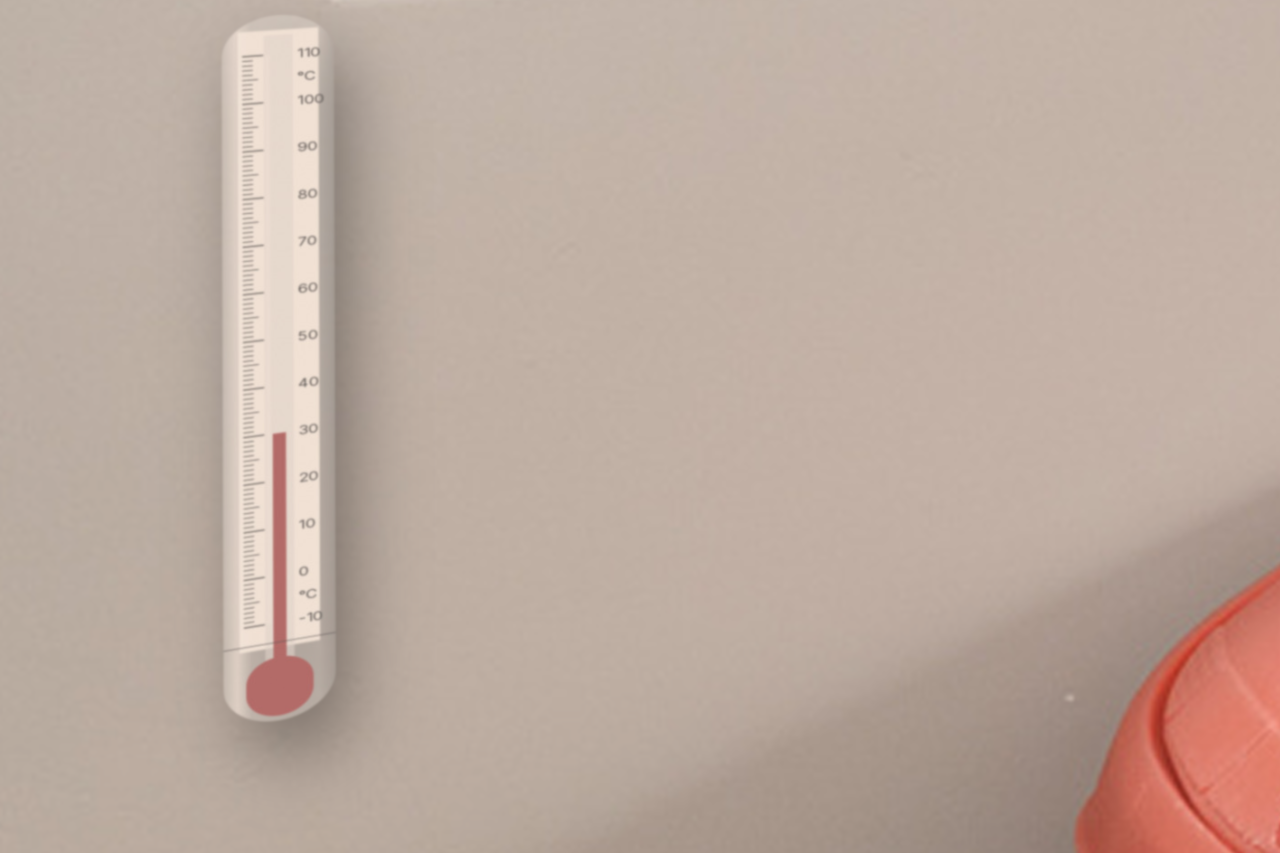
{"value": 30, "unit": "°C"}
